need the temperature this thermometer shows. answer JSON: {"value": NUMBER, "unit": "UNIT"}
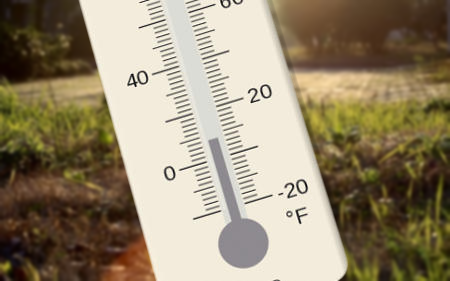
{"value": 8, "unit": "°F"}
